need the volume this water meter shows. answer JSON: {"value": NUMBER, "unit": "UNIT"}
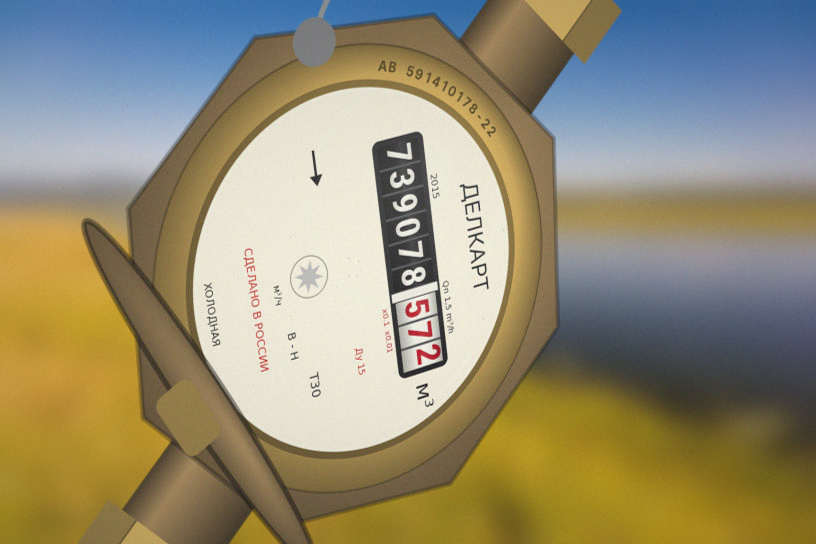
{"value": 739078.572, "unit": "m³"}
